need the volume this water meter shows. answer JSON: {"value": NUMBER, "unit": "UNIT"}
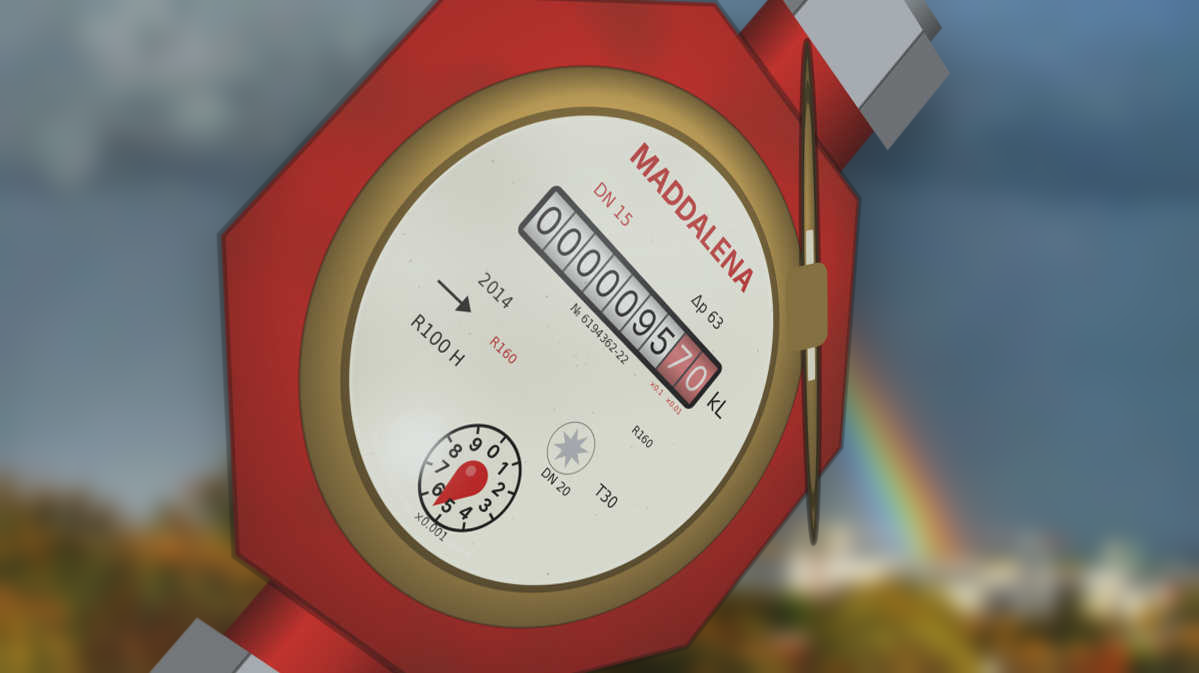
{"value": 95.705, "unit": "kL"}
